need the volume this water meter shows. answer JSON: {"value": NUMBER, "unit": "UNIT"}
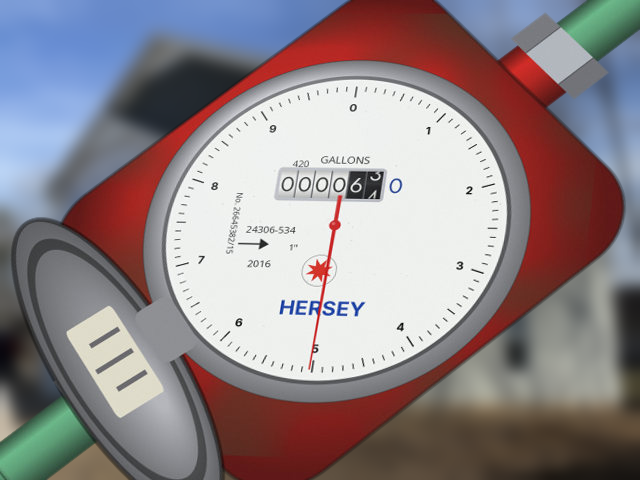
{"value": 635.0, "unit": "gal"}
